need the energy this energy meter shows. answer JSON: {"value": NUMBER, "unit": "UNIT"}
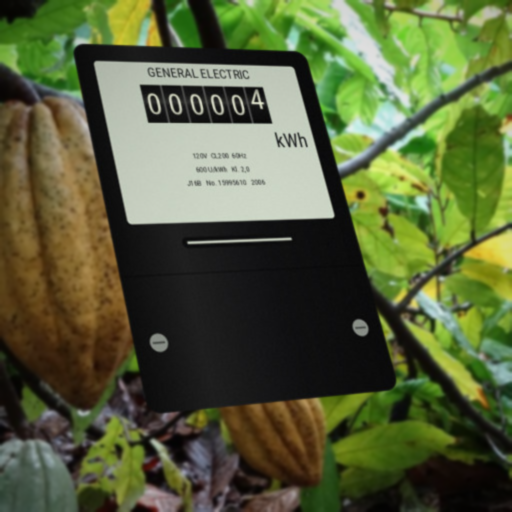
{"value": 4, "unit": "kWh"}
